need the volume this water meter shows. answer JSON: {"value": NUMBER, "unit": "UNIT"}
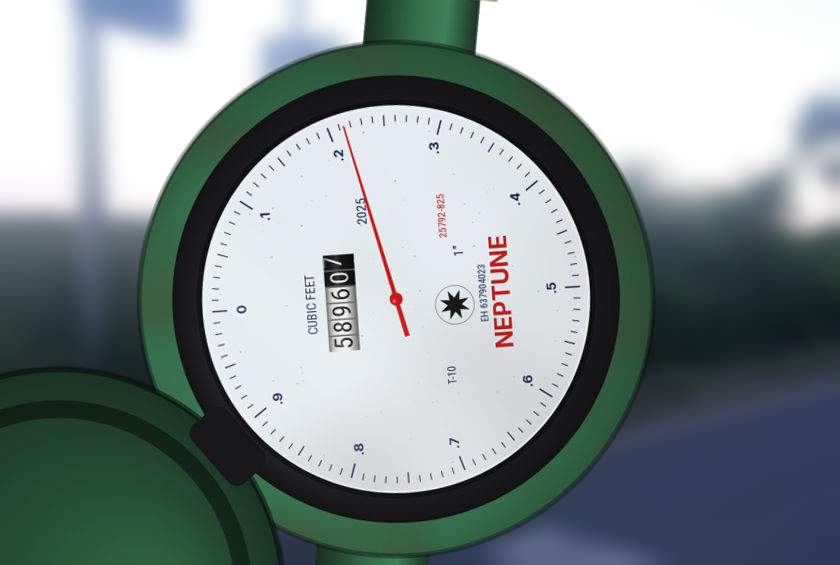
{"value": 589607.21, "unit": "ft³"}
